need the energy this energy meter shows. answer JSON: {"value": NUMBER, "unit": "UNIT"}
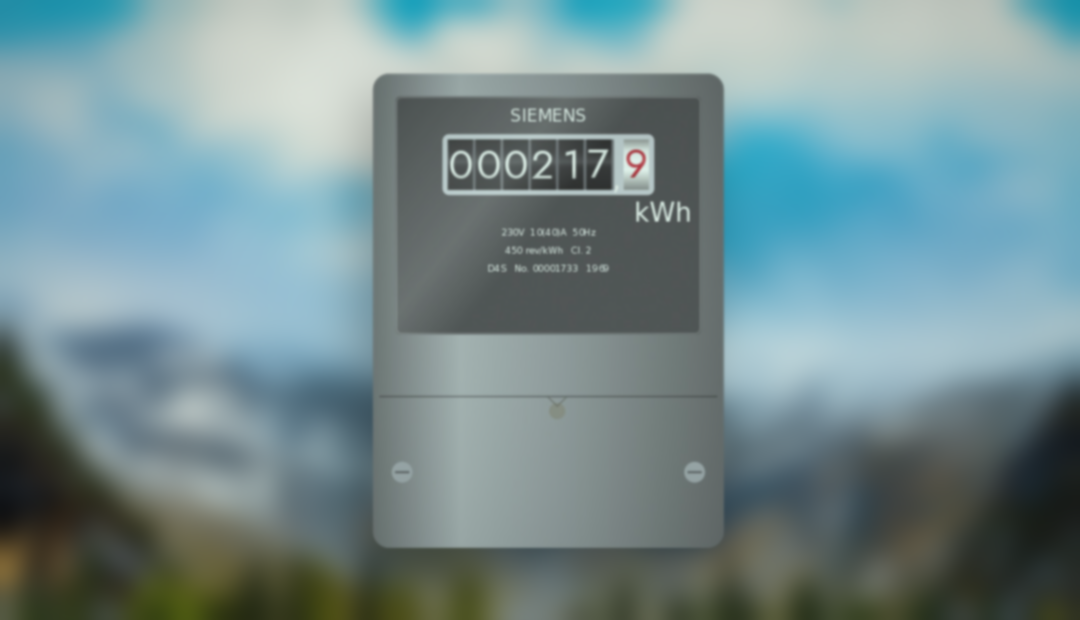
{"value": 217.9, "unit": "kWh"}
